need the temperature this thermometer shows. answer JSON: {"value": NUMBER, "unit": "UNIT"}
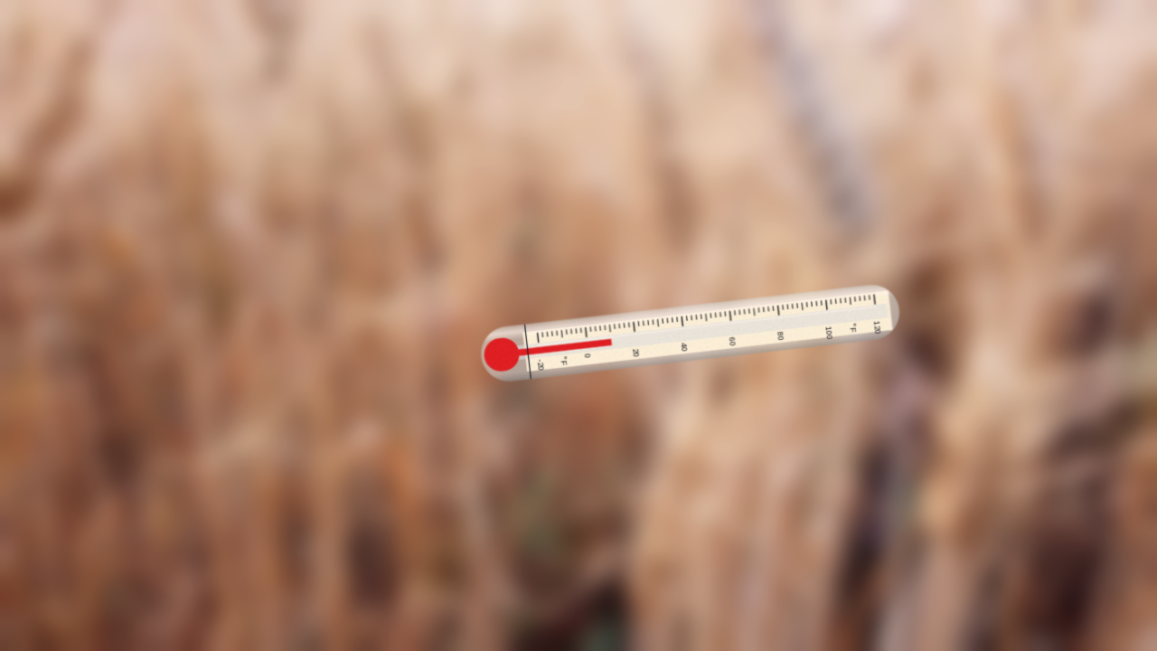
{"value": 10, "unit": "°F"}
